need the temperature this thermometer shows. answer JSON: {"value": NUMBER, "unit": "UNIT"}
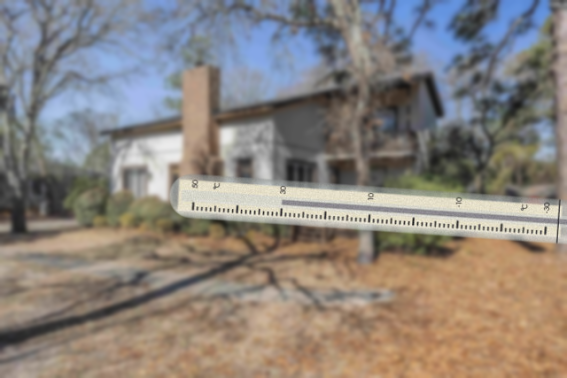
{"value": 30, "unit": "°C"}
